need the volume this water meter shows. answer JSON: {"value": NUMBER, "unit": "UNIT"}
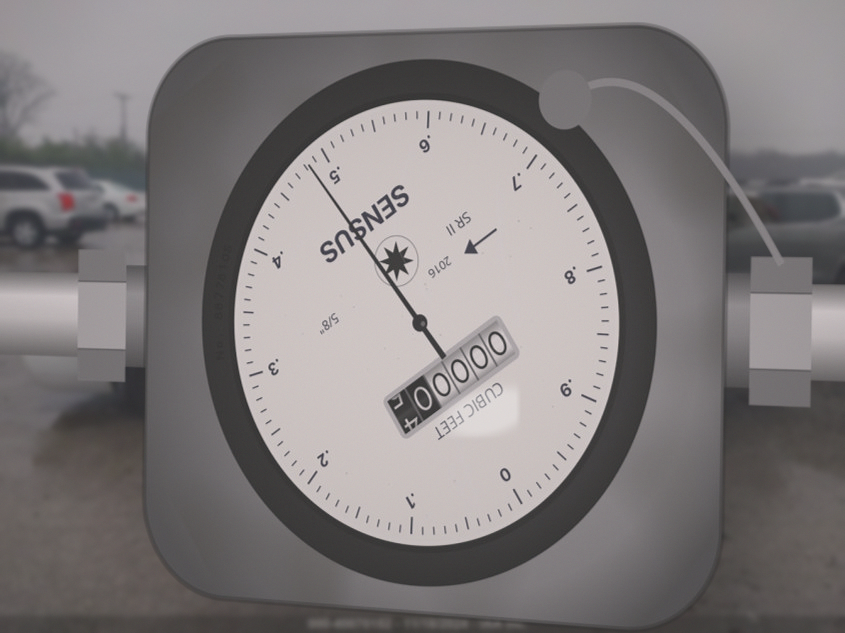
{"value": 4.48, "unit": "ft³"}
